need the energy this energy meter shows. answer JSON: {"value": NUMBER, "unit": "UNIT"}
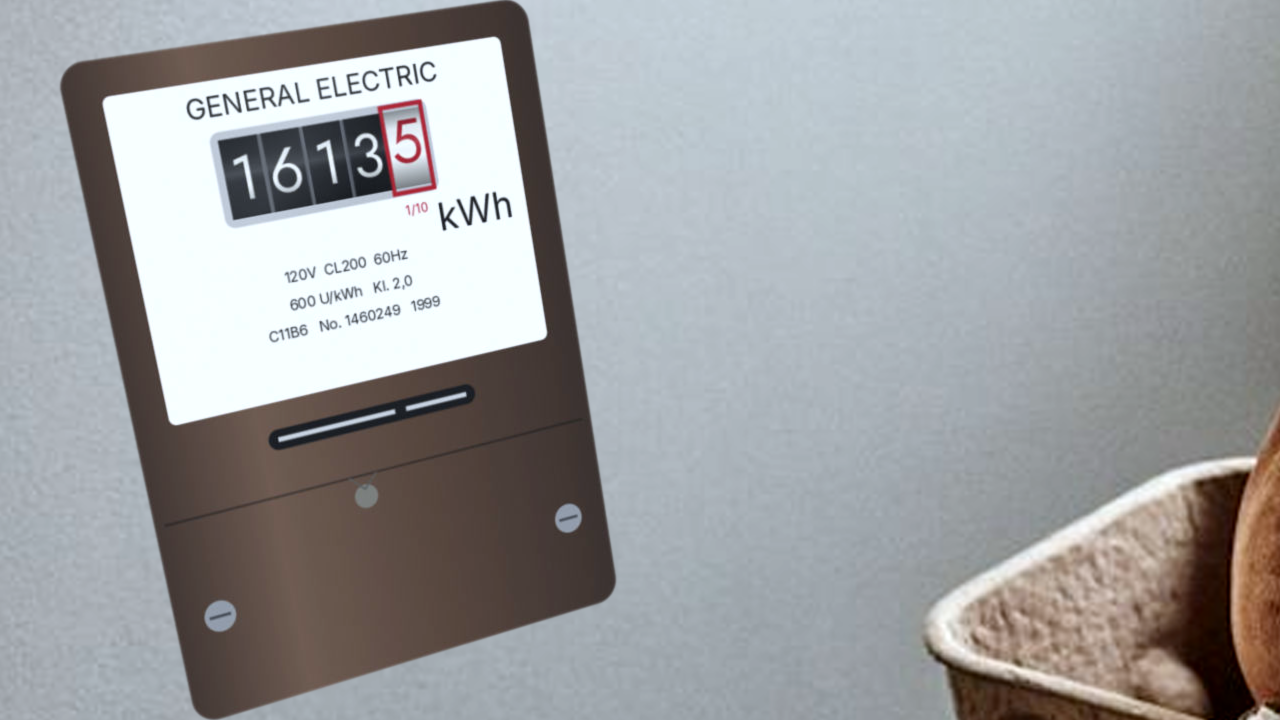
{"value": 1613.5, "unit": "kWh"}
